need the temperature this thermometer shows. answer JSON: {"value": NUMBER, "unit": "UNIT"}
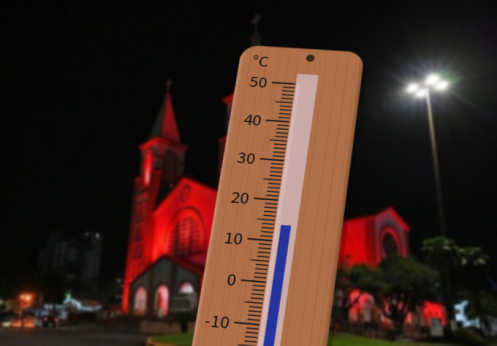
{"value": 14, "unit": "°C"}
